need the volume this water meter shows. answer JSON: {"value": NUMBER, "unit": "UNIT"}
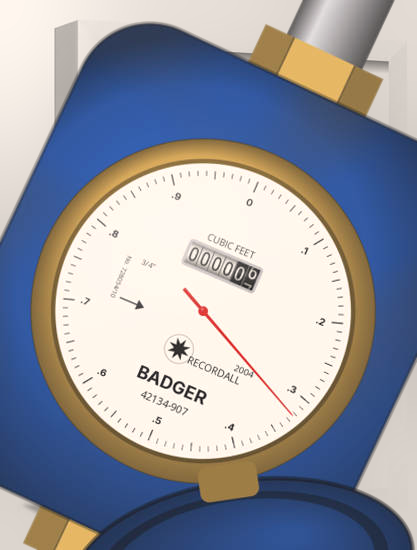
{"value": 6.32, "unit": "ft³"}
